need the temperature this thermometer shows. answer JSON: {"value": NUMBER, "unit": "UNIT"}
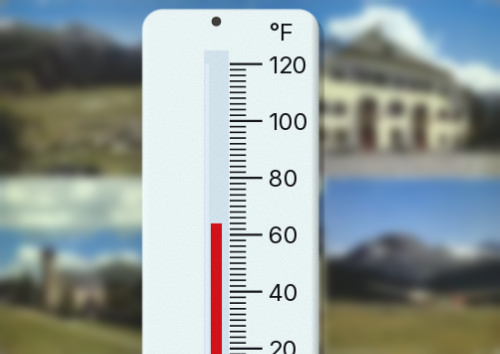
{"value": 64, "unit": "°F"}
